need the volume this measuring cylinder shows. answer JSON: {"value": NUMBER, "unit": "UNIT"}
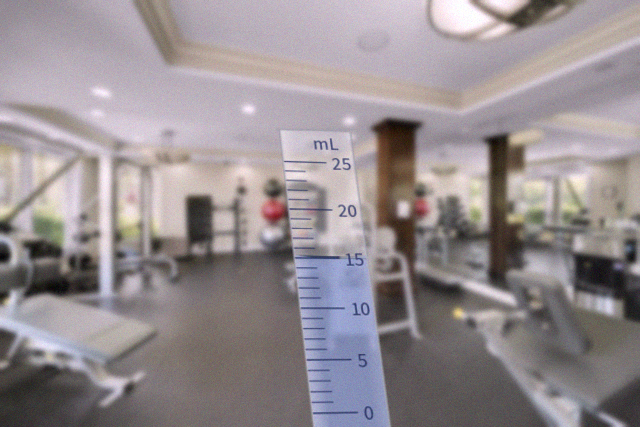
{"value": 15, "unit": "mL"}
